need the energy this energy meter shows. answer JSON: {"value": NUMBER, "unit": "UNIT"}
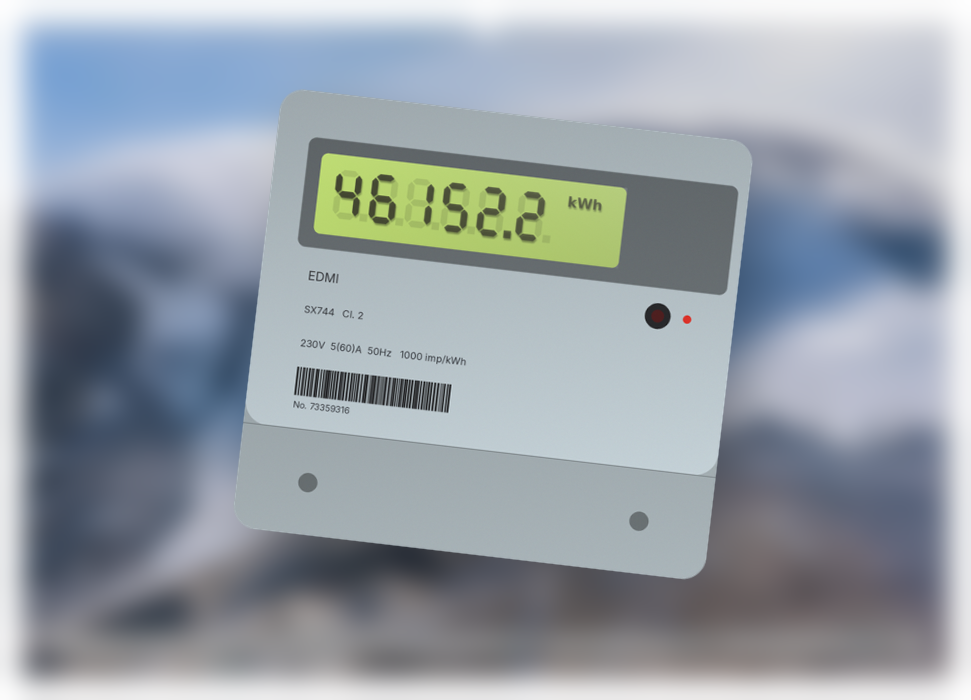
{"value": 46152.2, "unit": "kWh"}
